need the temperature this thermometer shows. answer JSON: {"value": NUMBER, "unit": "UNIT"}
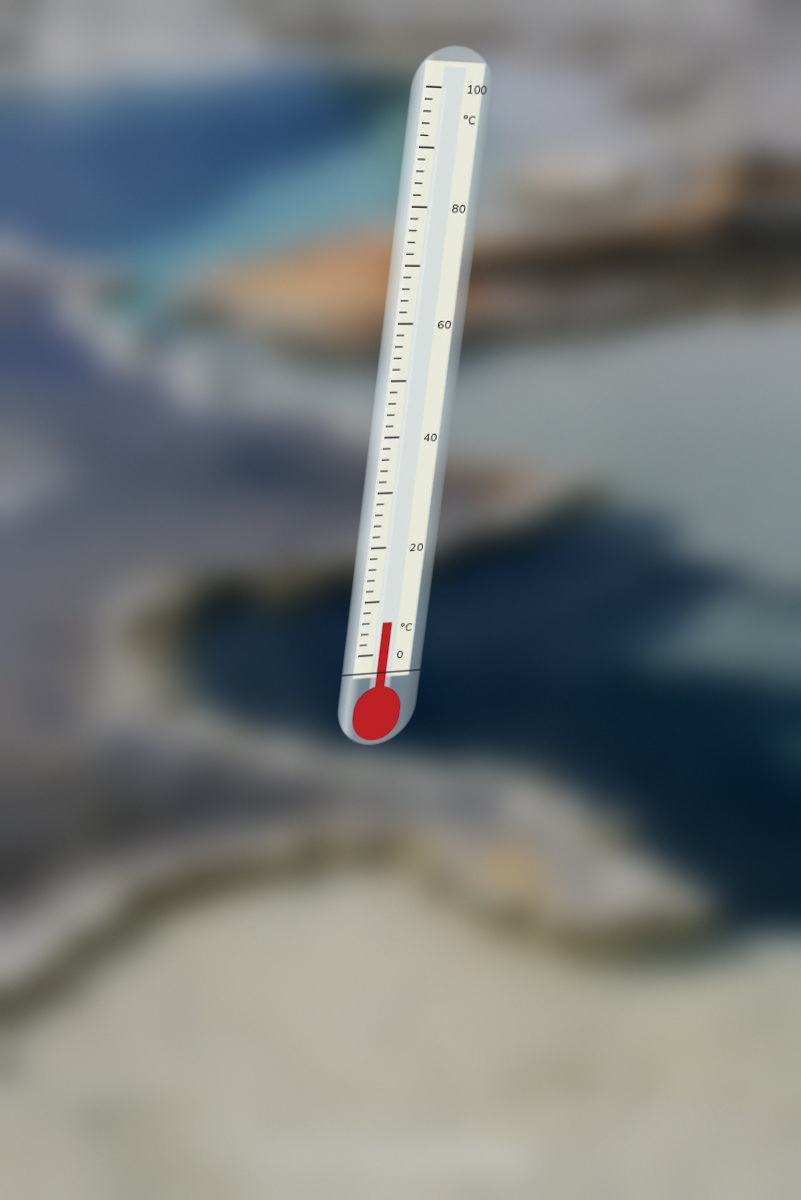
{"value": 6, "unit": "°C"}
